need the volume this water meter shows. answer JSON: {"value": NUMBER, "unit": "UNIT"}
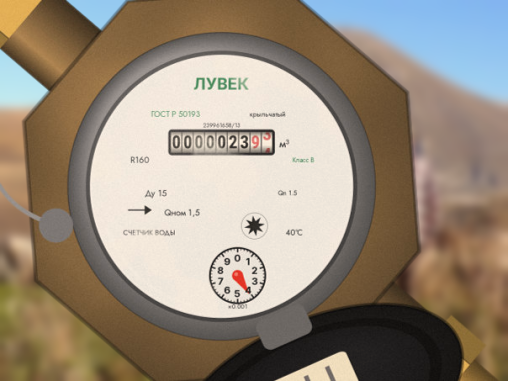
{"value": 23.934, "unit": "m³"}
